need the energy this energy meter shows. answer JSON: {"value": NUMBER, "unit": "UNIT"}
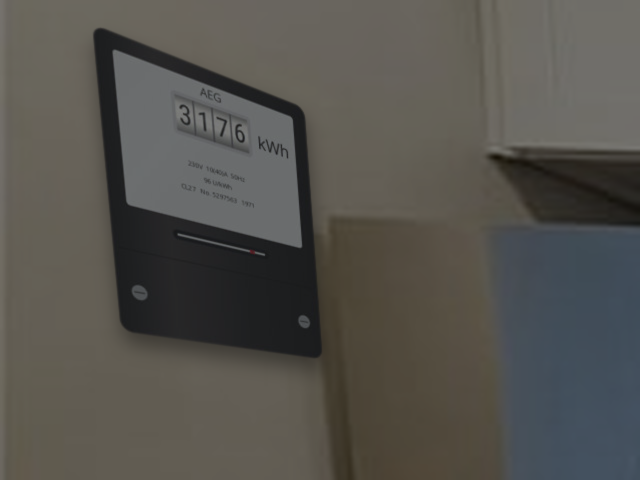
{"value": 3176, "unit": "kWh"}
